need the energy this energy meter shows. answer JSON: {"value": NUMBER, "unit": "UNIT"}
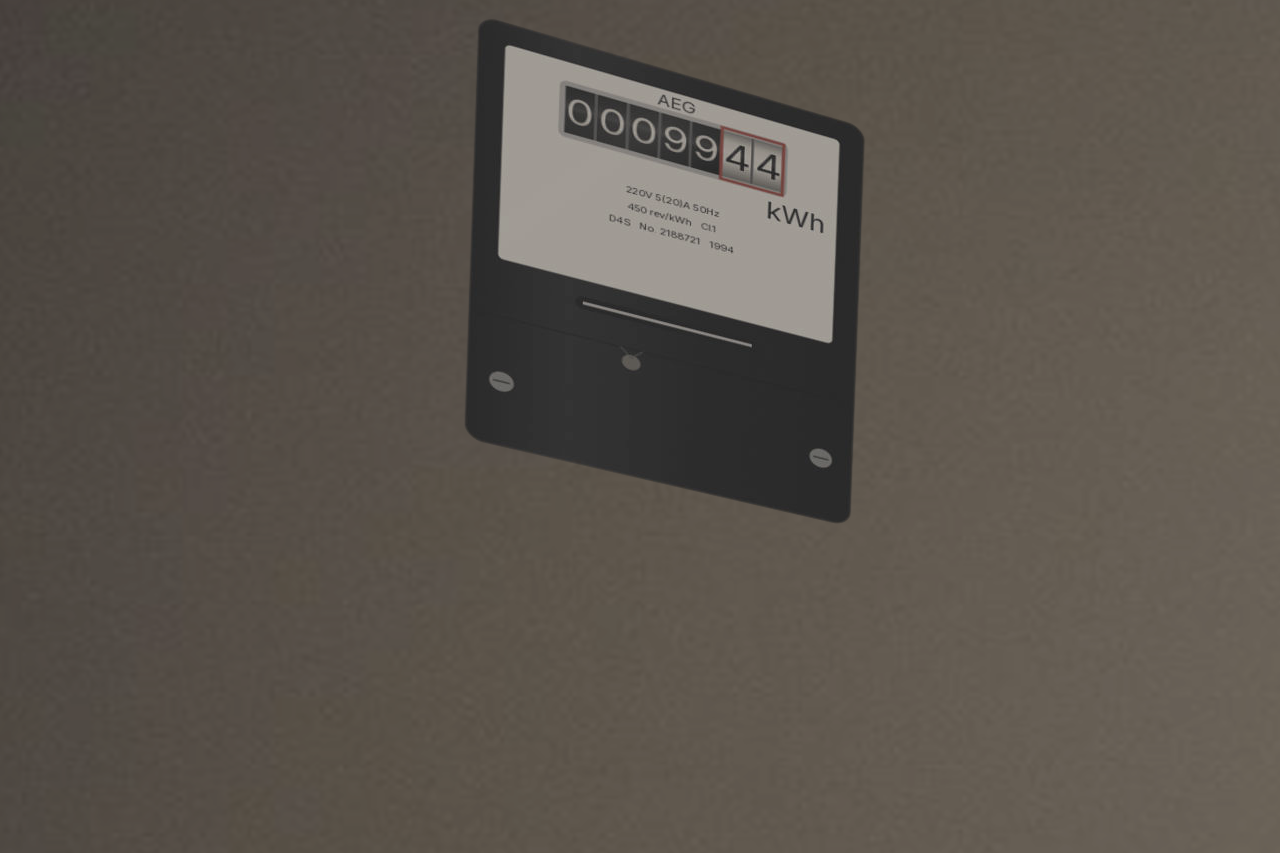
{"value": 99.44, "unit": "kWh"}
